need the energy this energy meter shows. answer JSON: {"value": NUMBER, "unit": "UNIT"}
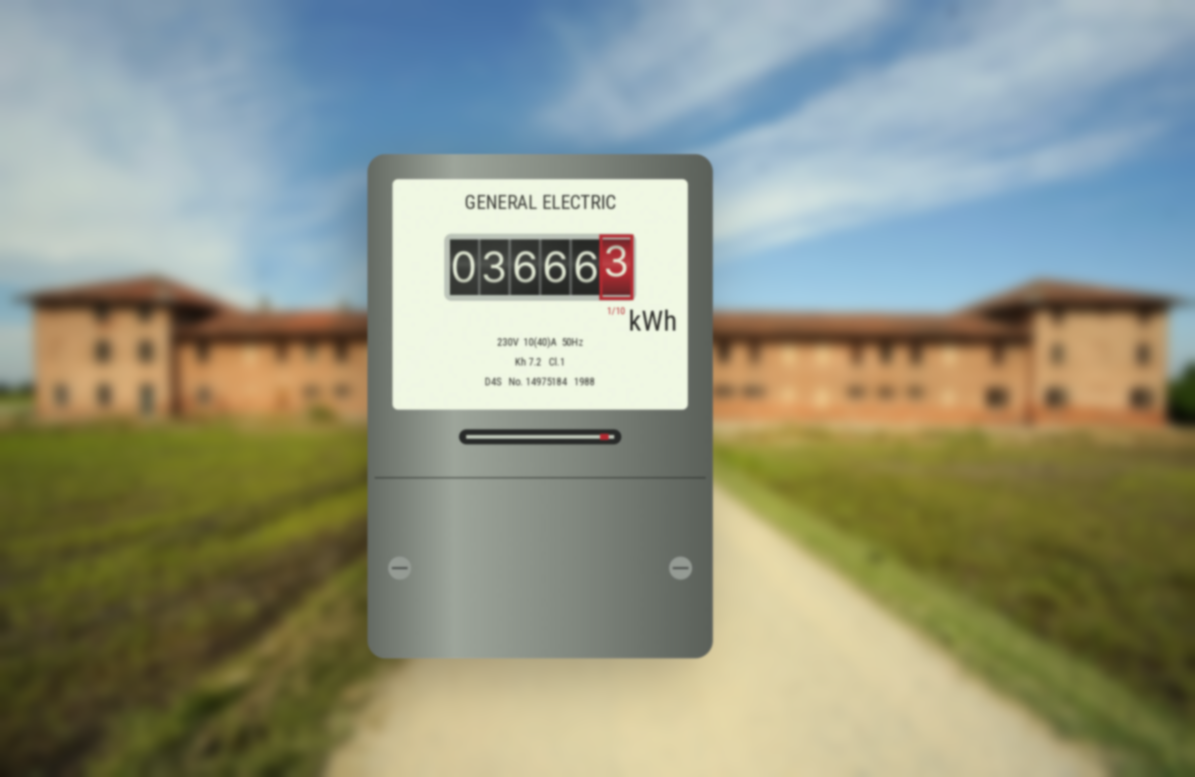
{"value": 3666.3, "unit": "kWh"}
